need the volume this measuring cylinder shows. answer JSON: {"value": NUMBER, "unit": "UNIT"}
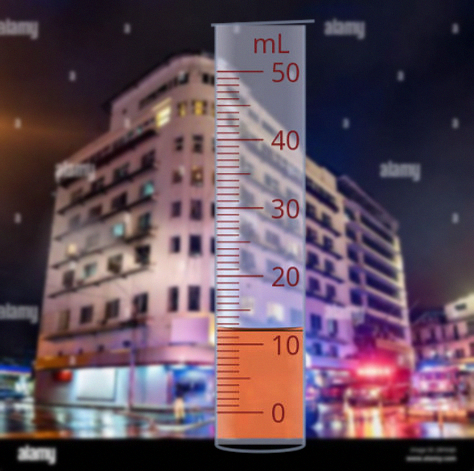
{"value": 12, "unit": "mL"}
